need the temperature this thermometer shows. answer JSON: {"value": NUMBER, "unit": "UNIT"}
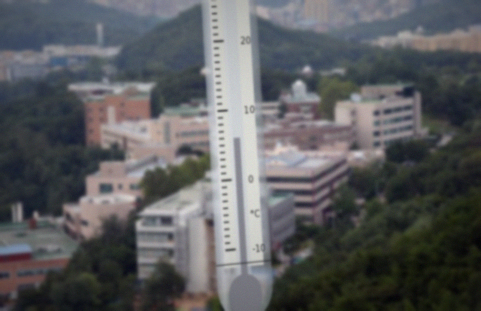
{"value": 6, "unit": "°C"}
